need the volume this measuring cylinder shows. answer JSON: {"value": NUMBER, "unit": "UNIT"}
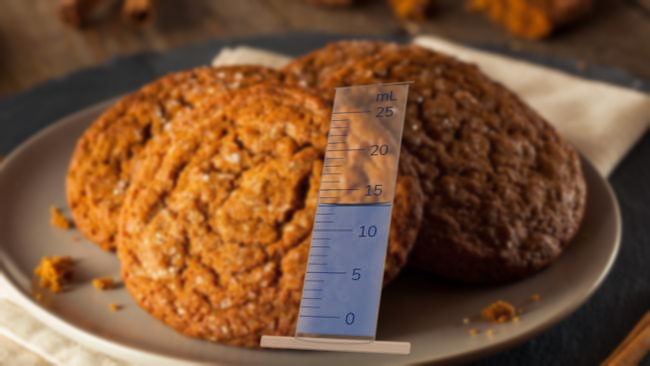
{"value": 13, "unit": "mL"}
